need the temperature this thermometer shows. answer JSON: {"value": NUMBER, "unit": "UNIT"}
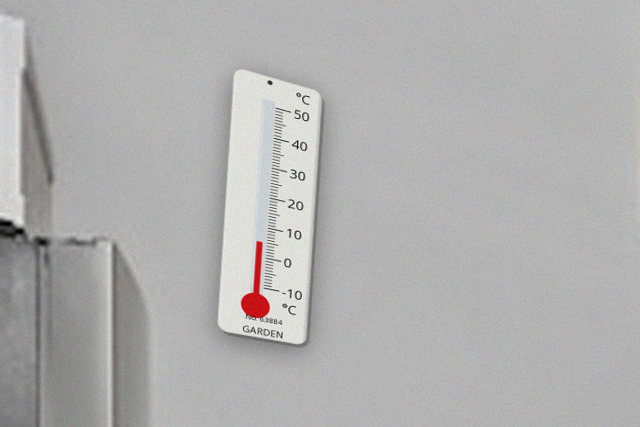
{"value": 5, "unit": "°C"}
